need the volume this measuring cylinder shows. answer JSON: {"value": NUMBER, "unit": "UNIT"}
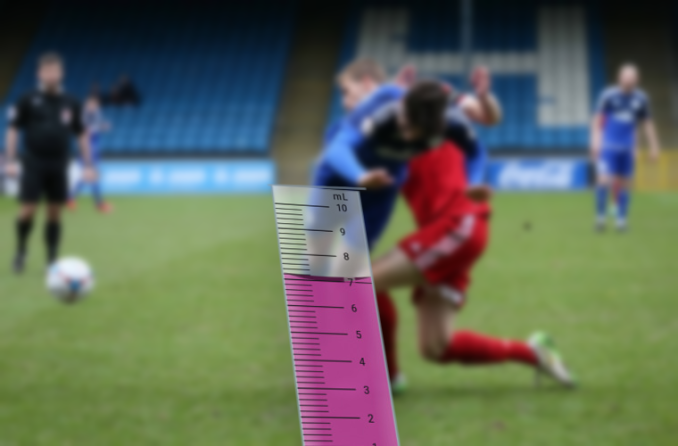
{"value": 7, "unit": "mL"}
